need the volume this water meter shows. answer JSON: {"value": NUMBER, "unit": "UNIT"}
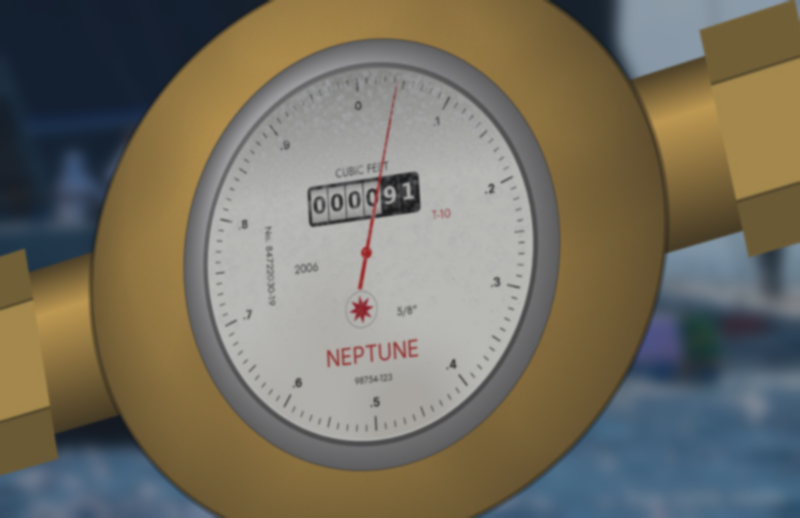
{"value": 91.04, "unit": "ft³"}
